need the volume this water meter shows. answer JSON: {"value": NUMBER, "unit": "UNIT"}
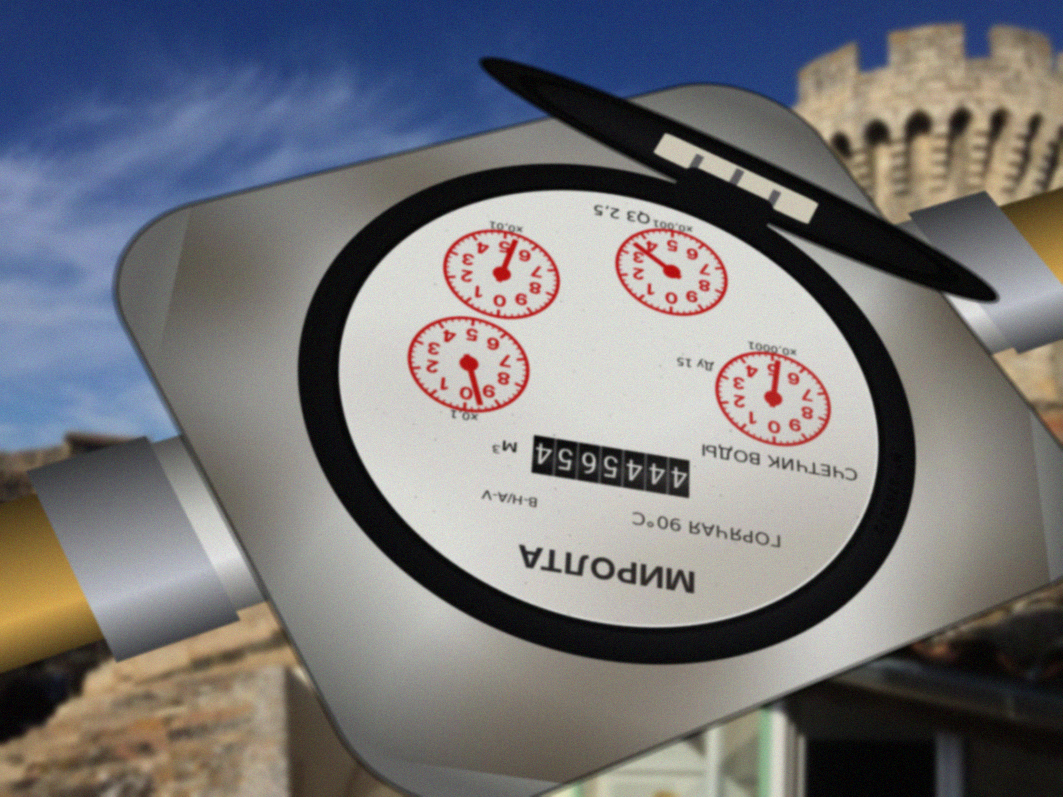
{"value": 4445653.9535, "unit": "m³"}
